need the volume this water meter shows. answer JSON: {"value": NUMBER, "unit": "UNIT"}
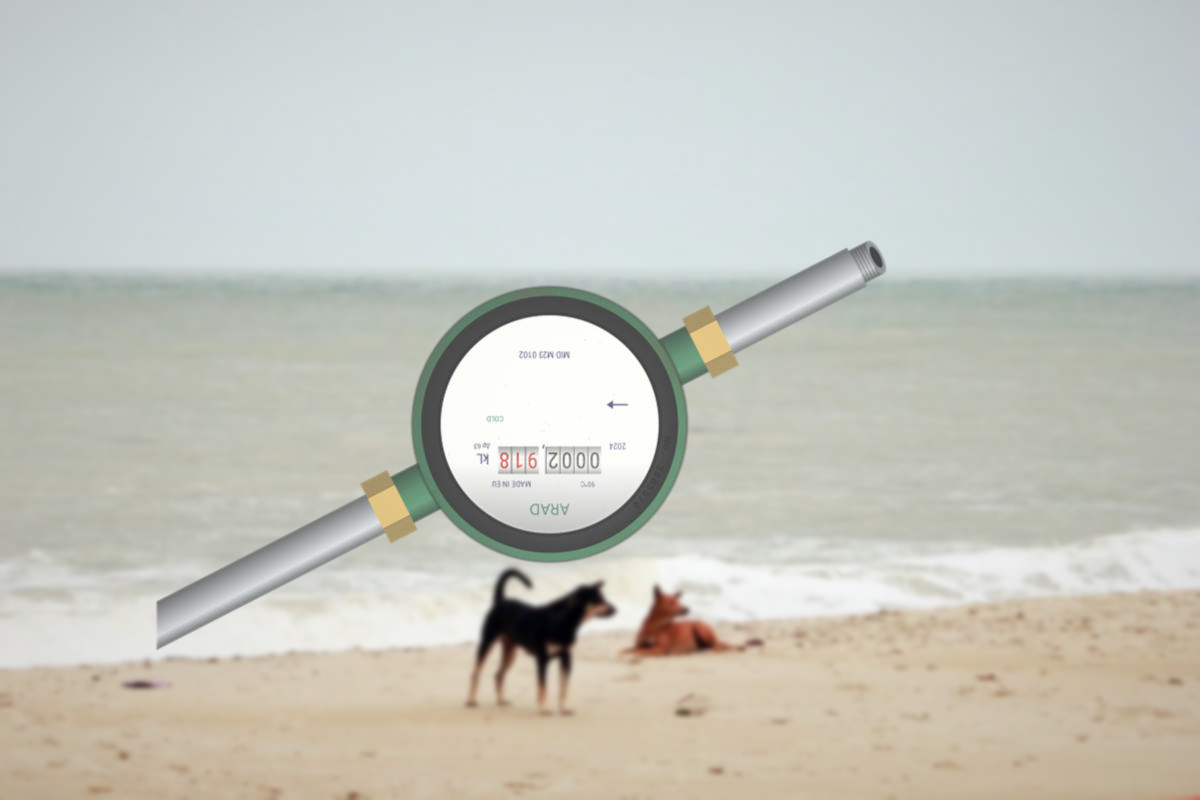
{"value": 2.918, "unit": "kL"}
